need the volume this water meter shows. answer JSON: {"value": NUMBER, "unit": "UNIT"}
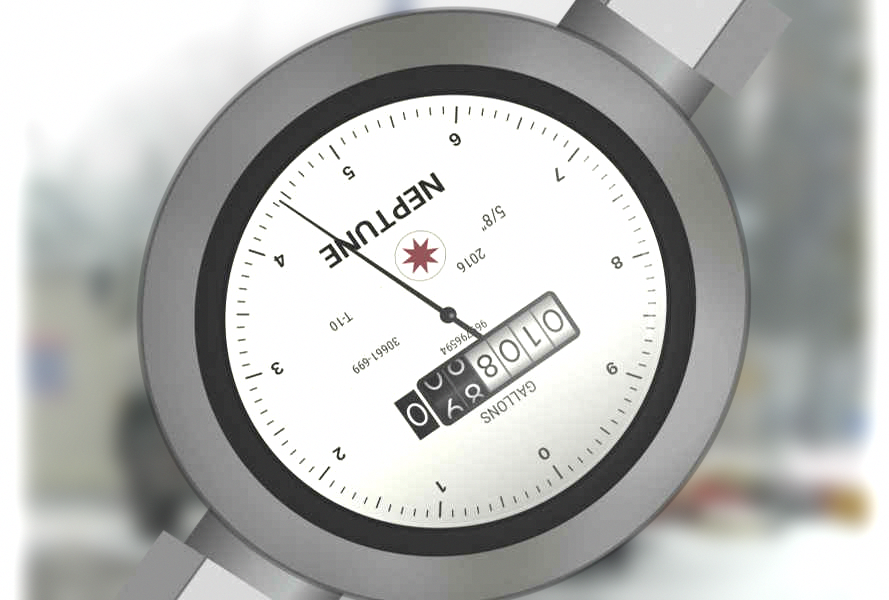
{"value": 108894.4, "unit": "gal"}
